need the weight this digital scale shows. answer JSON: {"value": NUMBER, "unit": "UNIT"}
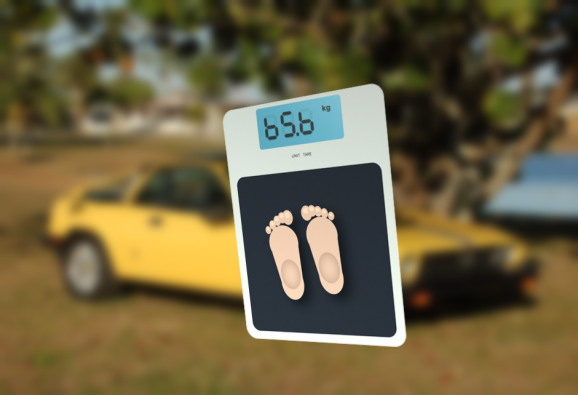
{"value": 65.6, "unit": "kg"}
